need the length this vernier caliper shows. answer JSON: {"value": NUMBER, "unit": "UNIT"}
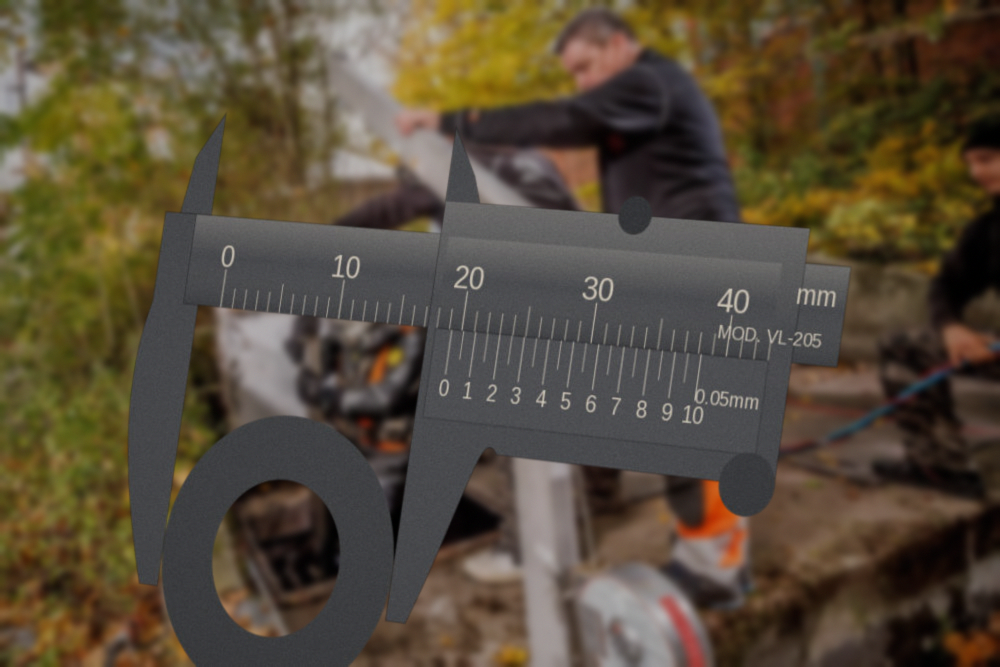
{"value": 19.2, "unit": "mm"}
